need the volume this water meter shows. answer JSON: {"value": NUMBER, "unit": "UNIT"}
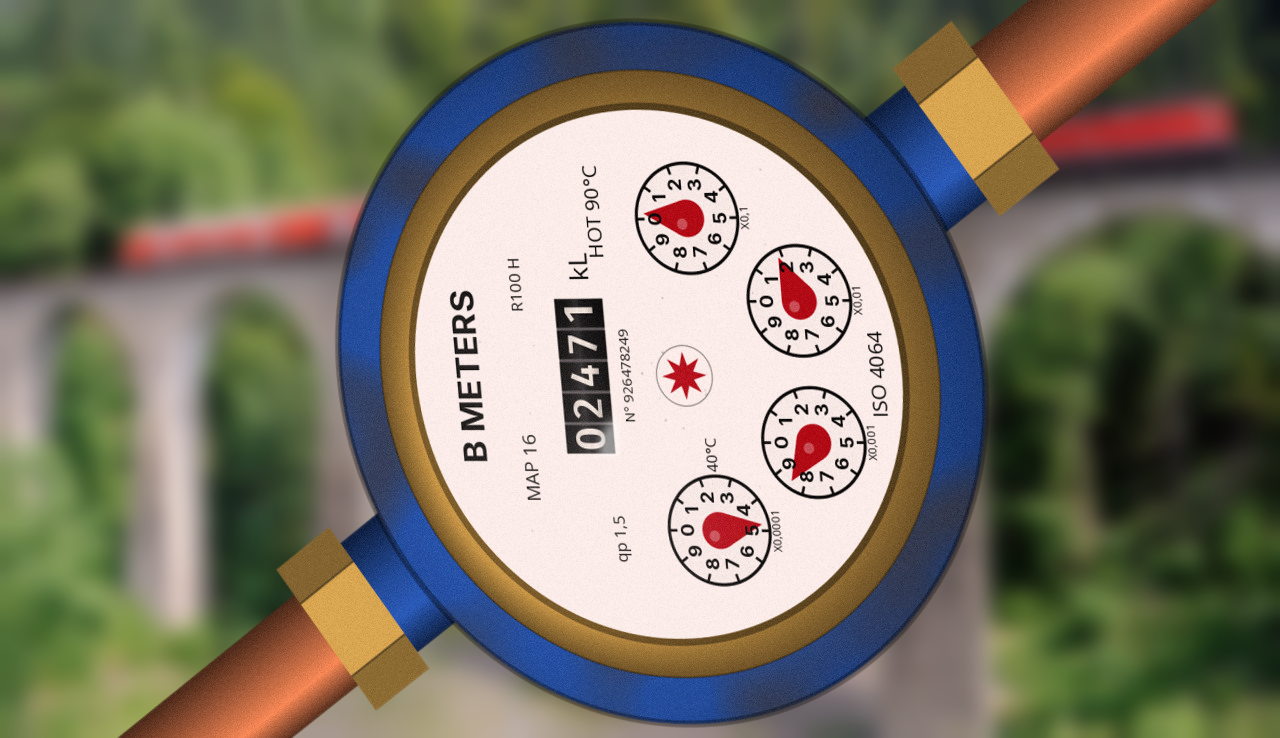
{"value": 2471.0184, "unit": "kL"}
